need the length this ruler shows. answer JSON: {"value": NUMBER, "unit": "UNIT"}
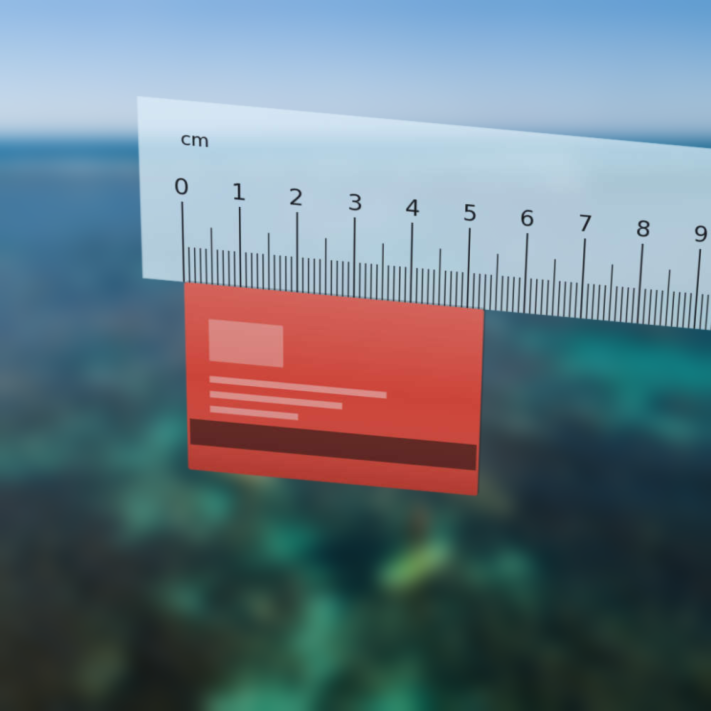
{"value": 5.3, "unit": "cm"}
